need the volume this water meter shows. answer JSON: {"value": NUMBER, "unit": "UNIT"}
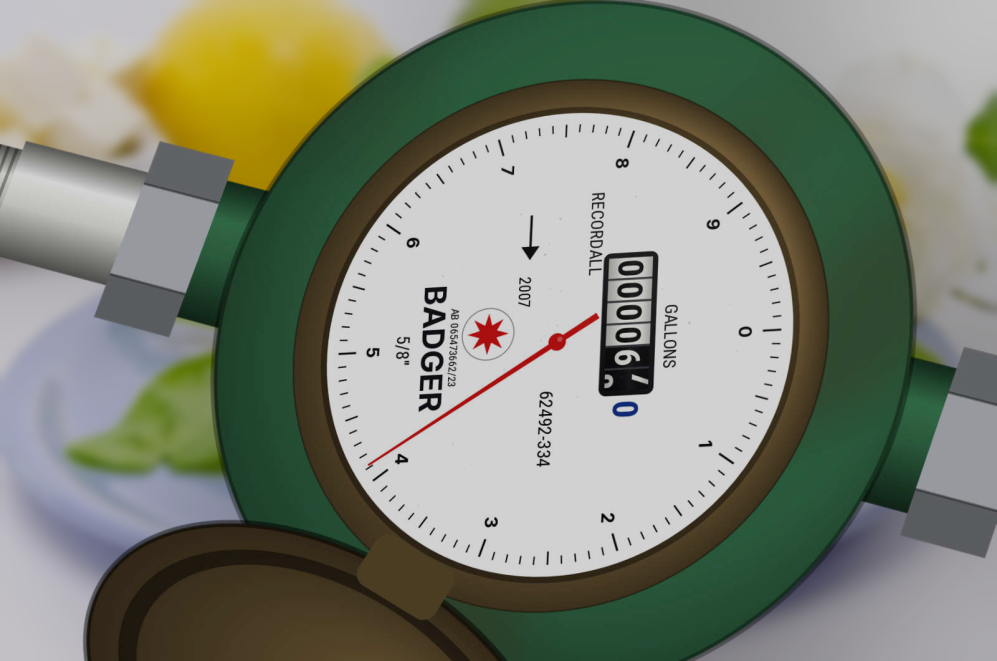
{"value": 674.1, "unit": "gal"}
